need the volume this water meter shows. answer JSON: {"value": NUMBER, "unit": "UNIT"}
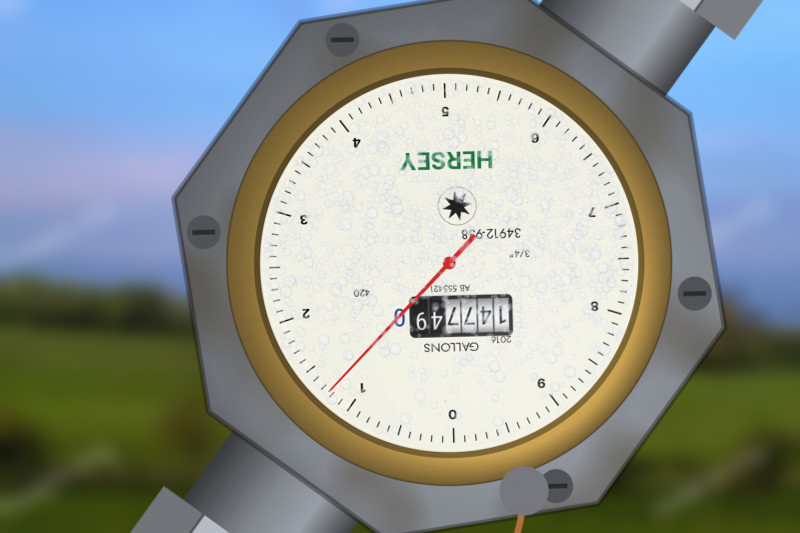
{"value": 1477491.2, "unit": "gal"}
